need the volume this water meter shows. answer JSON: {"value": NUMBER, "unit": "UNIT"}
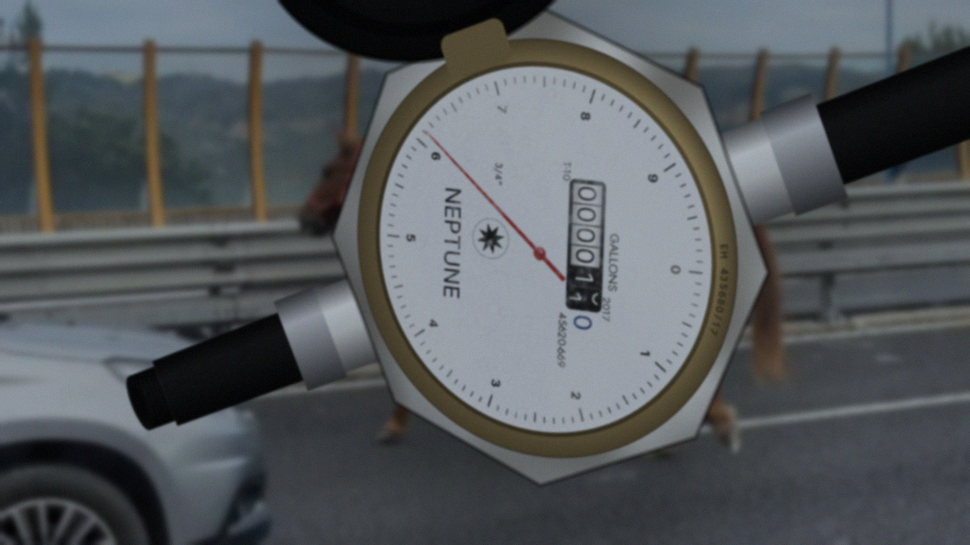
{"value": 106.1, "unit": "gal"}
